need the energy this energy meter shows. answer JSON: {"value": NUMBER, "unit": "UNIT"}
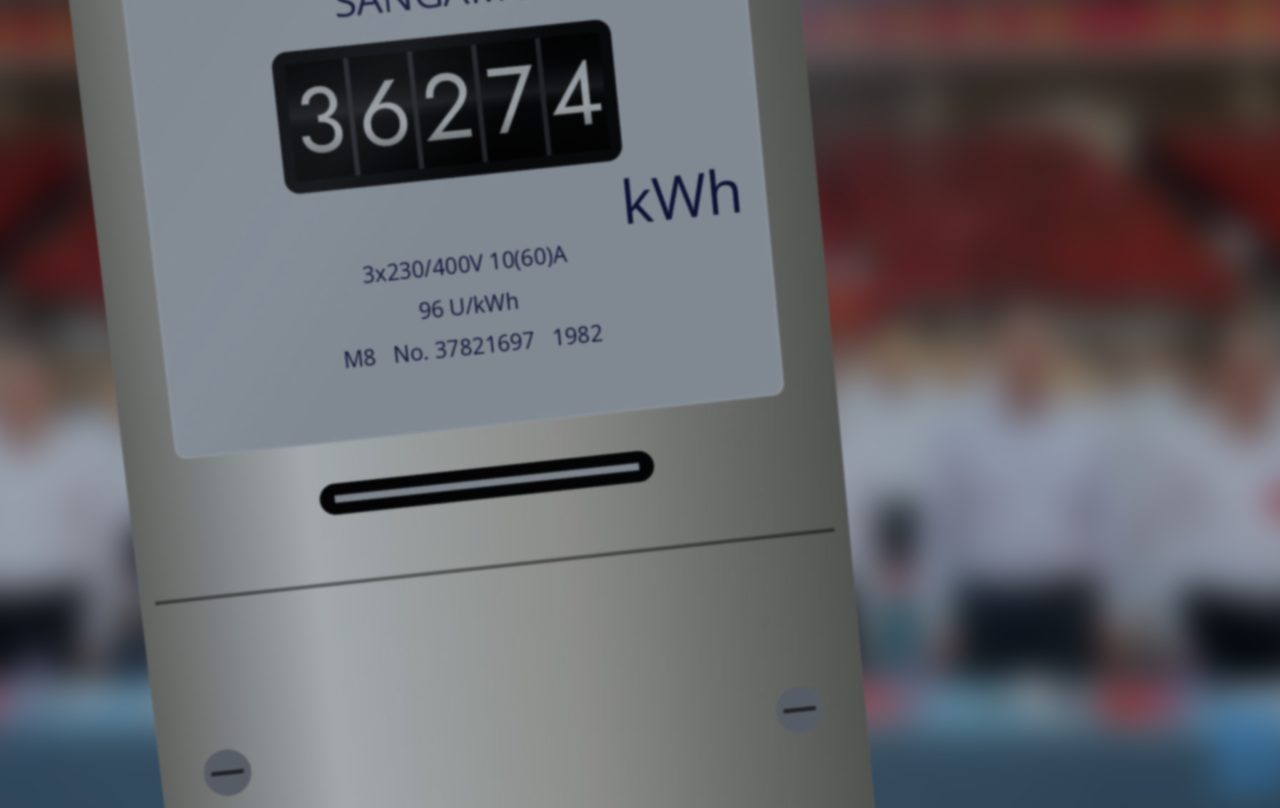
{"value": 36274, "unit": "kWh"}
